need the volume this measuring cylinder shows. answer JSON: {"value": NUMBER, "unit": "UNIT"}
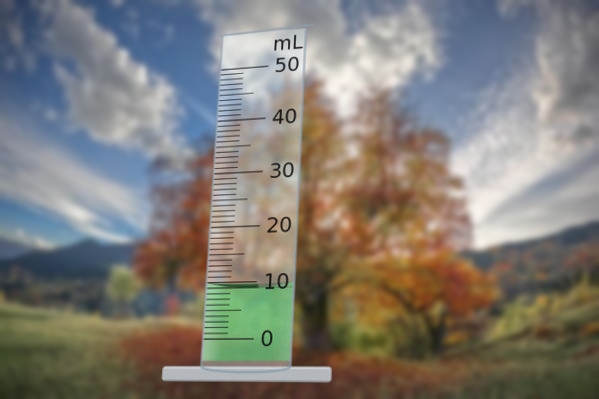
{"value": 9, "unit": "mL"}
